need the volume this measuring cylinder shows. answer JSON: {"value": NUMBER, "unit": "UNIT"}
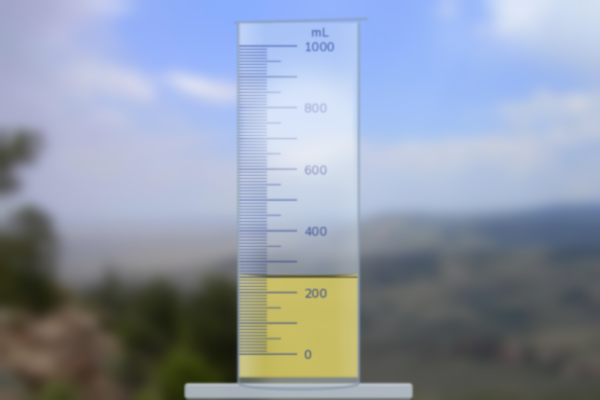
{"value": 250, "unit": "mL"}
